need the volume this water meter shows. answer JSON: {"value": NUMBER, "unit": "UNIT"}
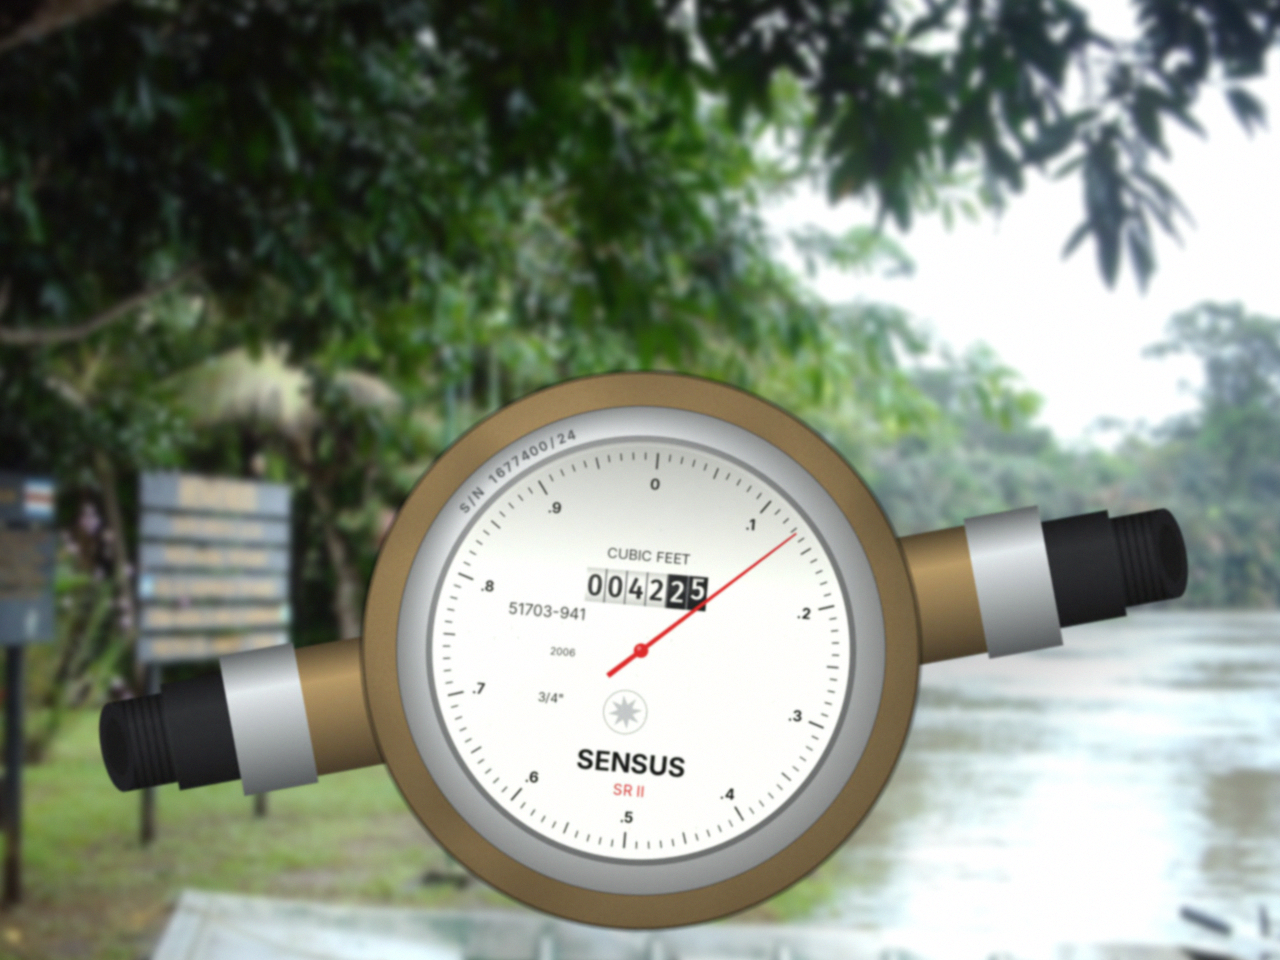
{"value": 4225.13, "unit": "ft³"}
